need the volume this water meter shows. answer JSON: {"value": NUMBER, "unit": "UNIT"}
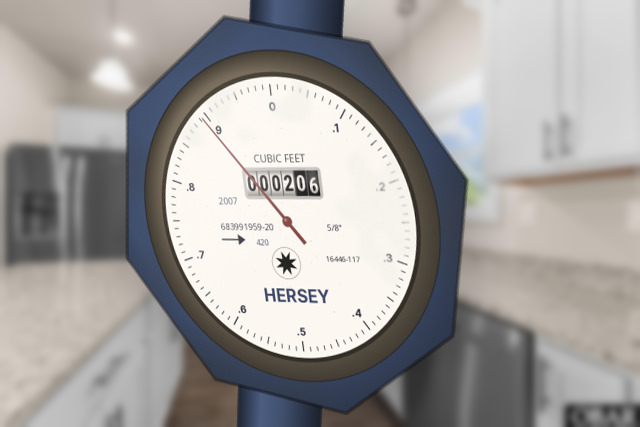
{"value": 205.89, "unit": "ft³"}
